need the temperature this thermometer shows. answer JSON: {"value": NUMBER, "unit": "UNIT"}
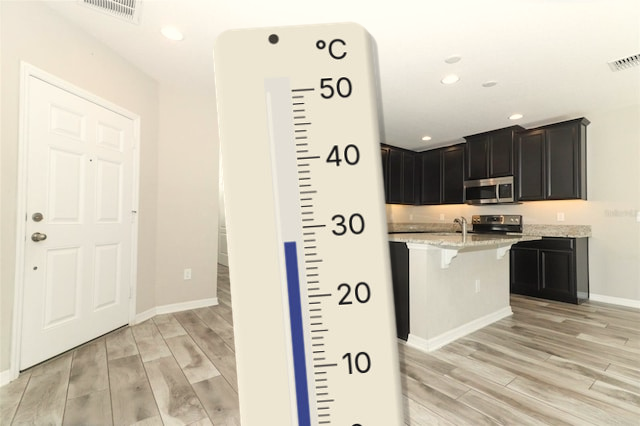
{"value": 28, "unit": "°C"}
